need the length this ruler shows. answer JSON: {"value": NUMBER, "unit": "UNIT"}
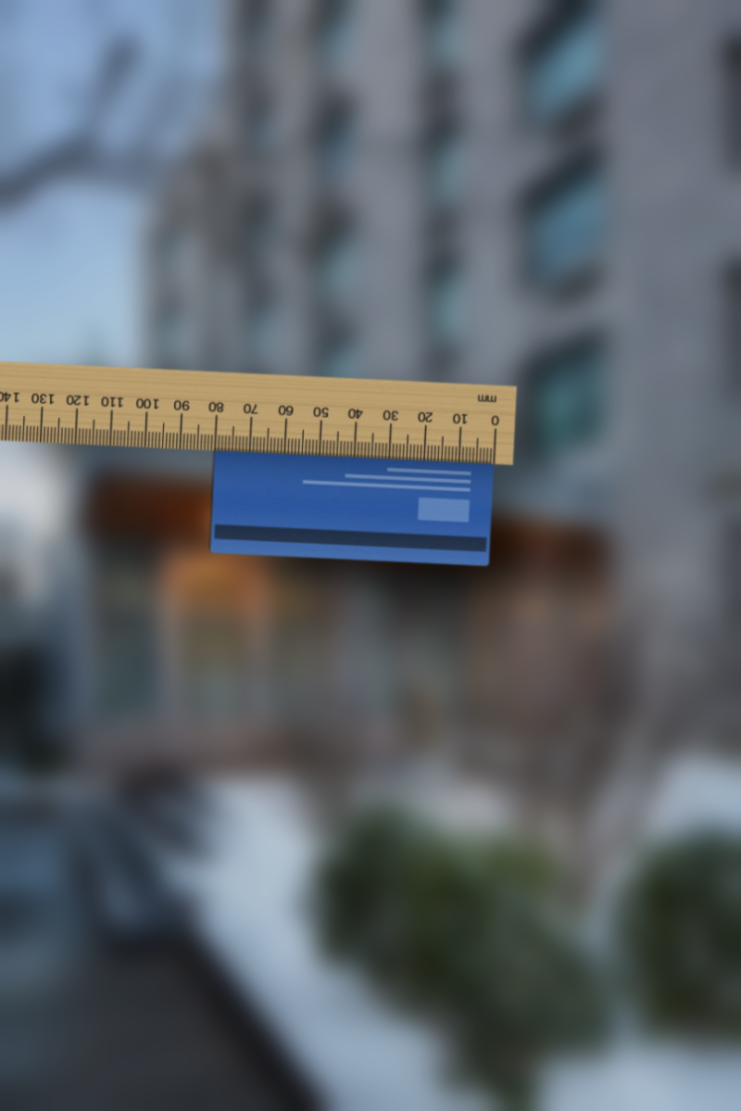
{"value": 80, "unit": "mm"}
